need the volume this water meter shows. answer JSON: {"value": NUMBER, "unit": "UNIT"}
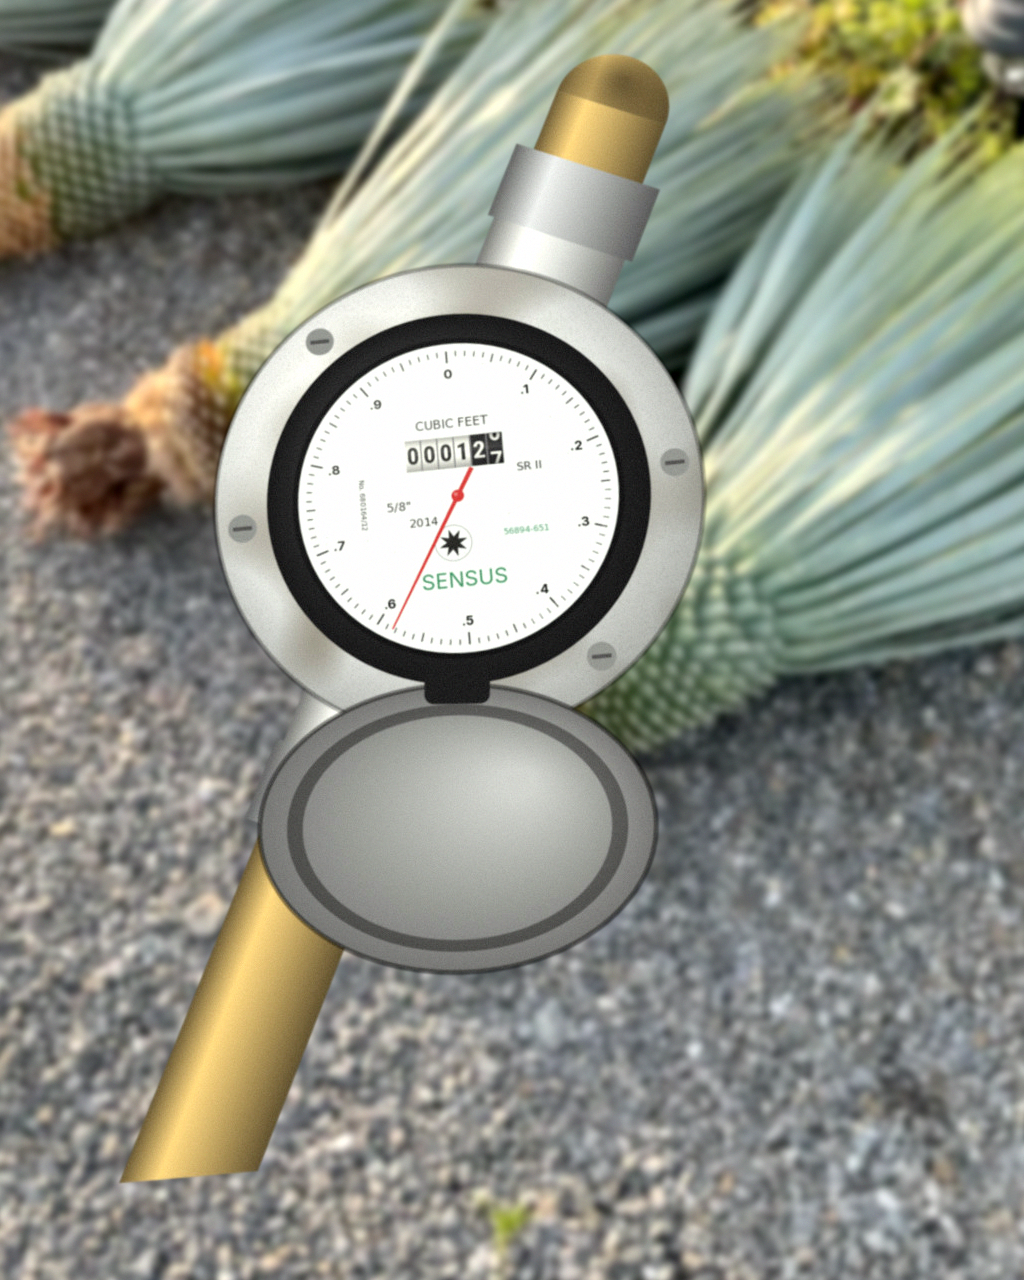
{"value": 126.58, "unit": "ft³"}
